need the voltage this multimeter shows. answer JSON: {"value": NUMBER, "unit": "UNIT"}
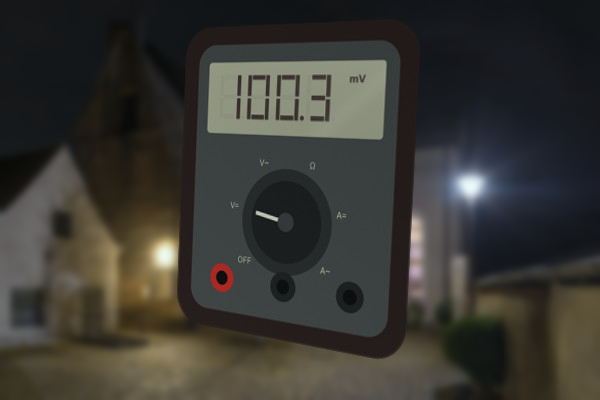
{"value": 100.3, "unit": "mV"}
